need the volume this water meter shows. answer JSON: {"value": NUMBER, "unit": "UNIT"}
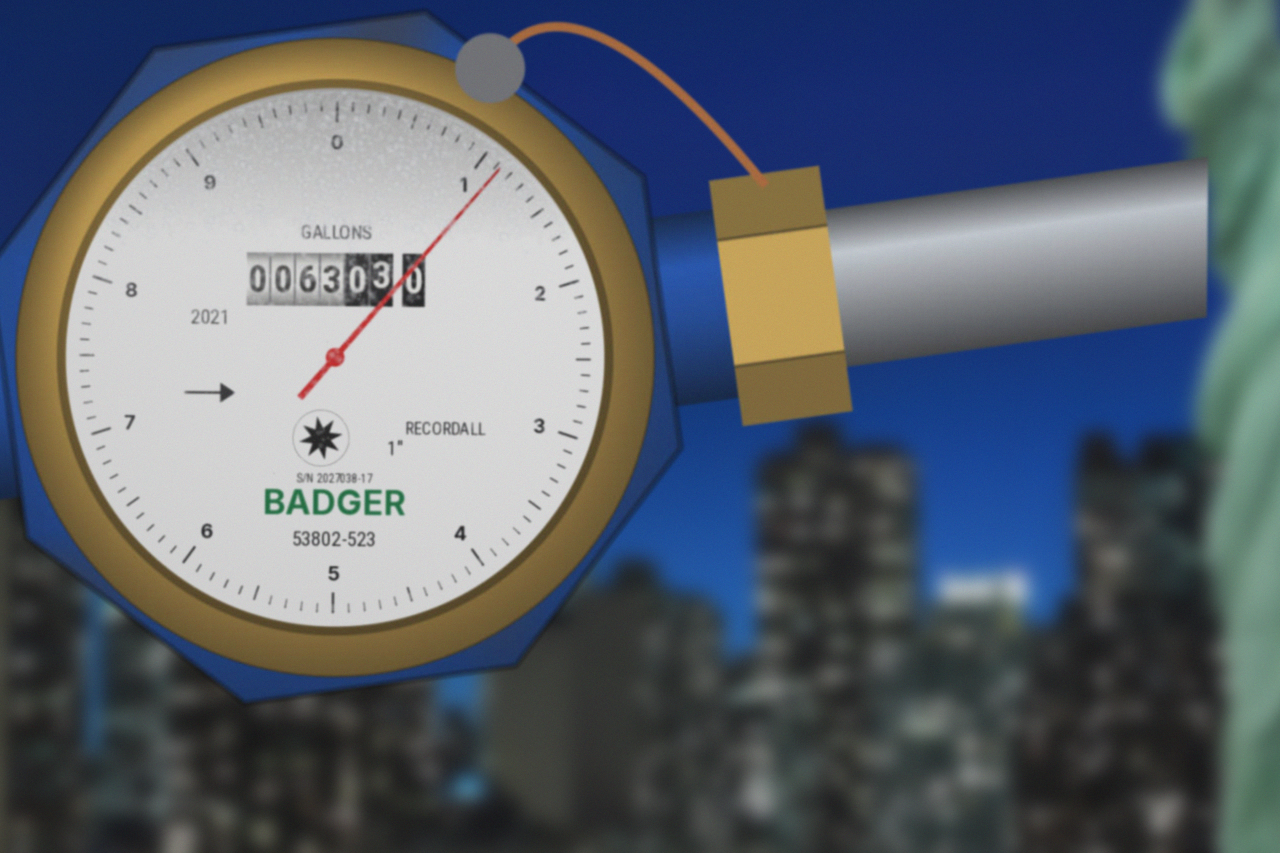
{"value": 63031.1, "unit": "gal"}
